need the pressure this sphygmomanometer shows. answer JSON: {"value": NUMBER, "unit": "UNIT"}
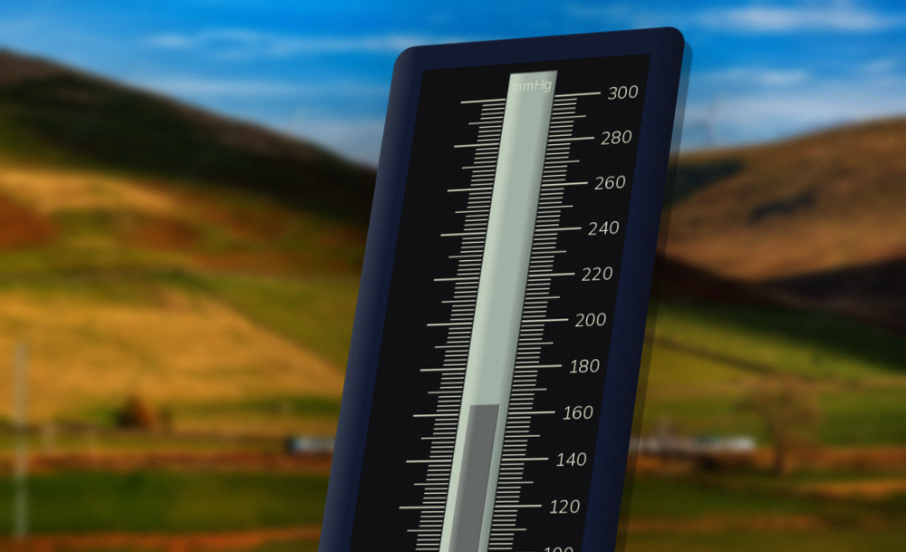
{"value": 164, "unit": "mmHg"}
